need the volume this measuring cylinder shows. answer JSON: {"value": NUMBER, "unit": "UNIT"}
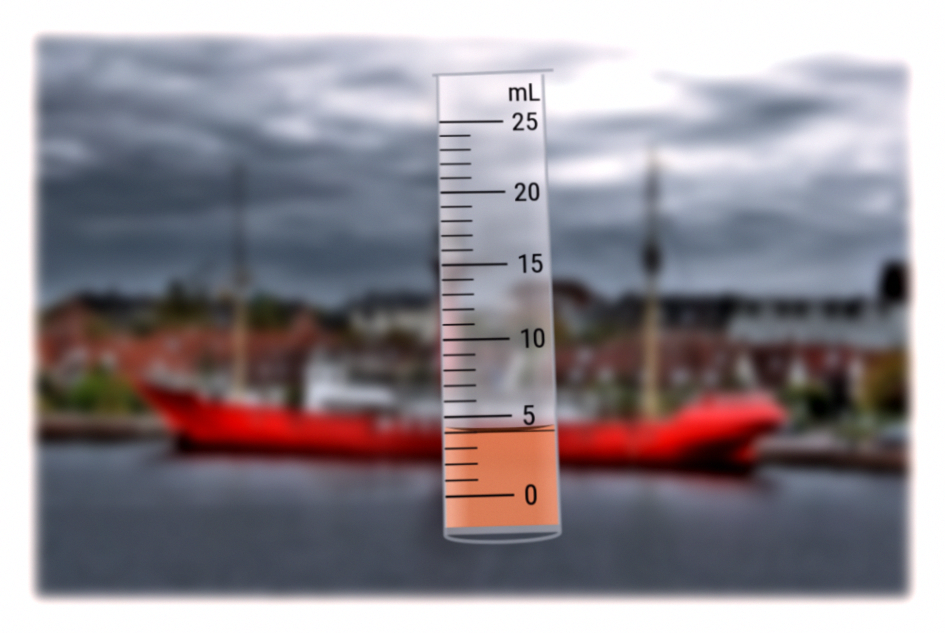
{"value": 4, "unit": "mL"}
